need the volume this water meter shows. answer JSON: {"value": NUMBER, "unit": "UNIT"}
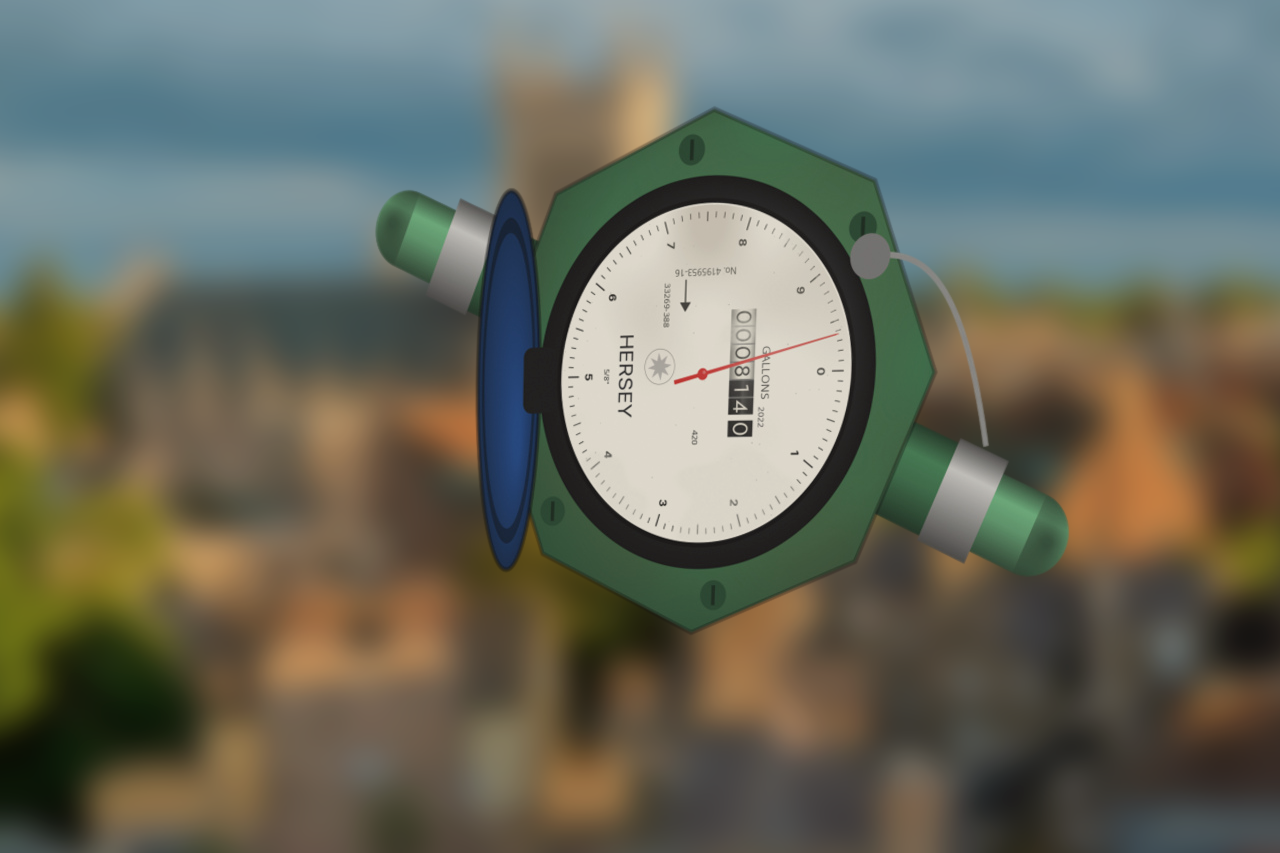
{"value": 8139.6, "unit": "gal"}
